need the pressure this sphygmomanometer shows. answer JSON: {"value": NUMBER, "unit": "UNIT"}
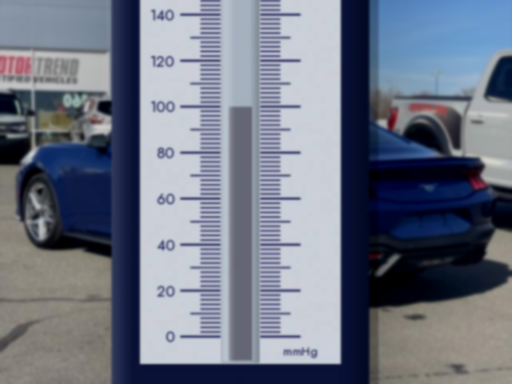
{"value": 100, "unit": "mmHg"}
